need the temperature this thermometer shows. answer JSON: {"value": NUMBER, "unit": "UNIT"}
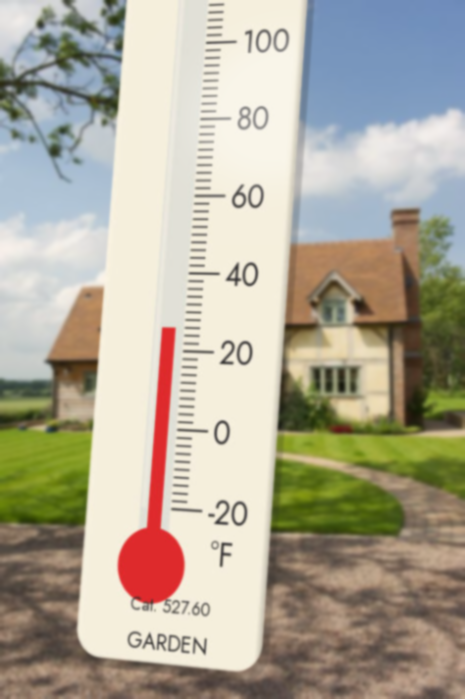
{"value": 26, "unit": "°F"}
